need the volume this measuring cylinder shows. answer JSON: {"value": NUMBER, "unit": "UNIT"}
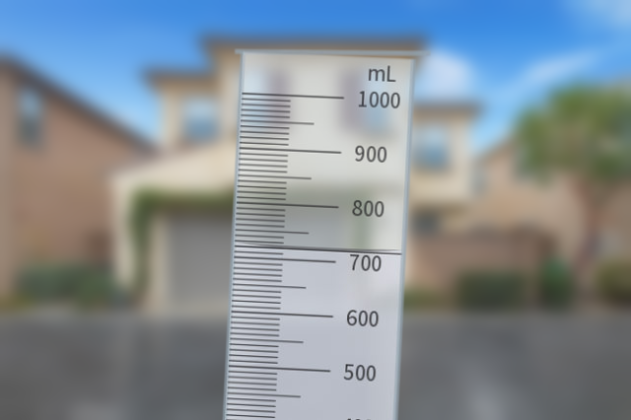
{"value": 720, "unit": "mL"}
